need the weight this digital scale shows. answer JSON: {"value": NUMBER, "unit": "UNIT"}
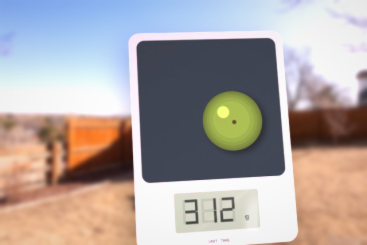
{"value": 312, "unit": "g"}
